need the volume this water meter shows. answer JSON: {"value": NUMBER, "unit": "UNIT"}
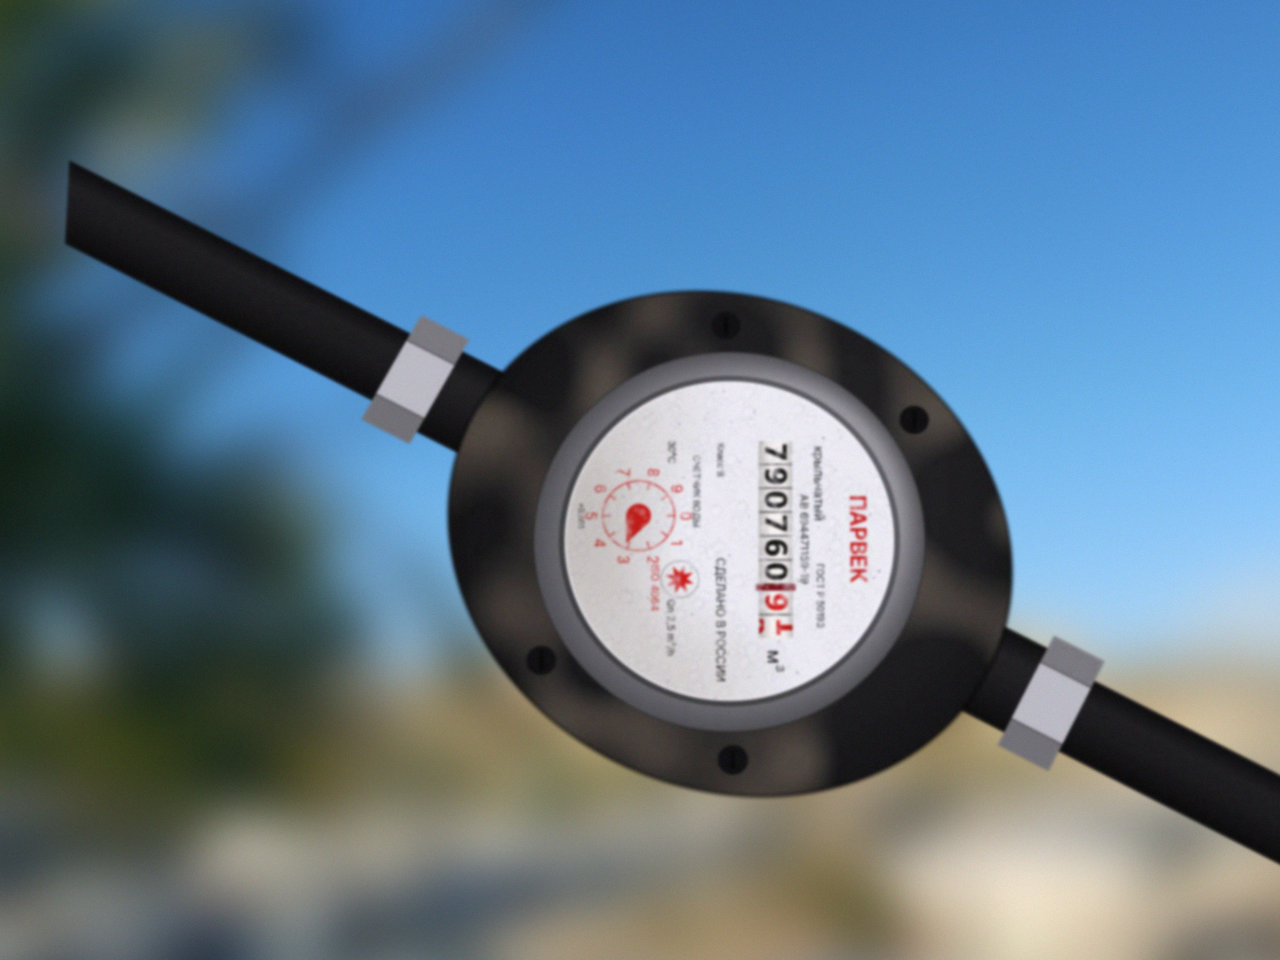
{"value": 790760.913, "unit": "m³"}
